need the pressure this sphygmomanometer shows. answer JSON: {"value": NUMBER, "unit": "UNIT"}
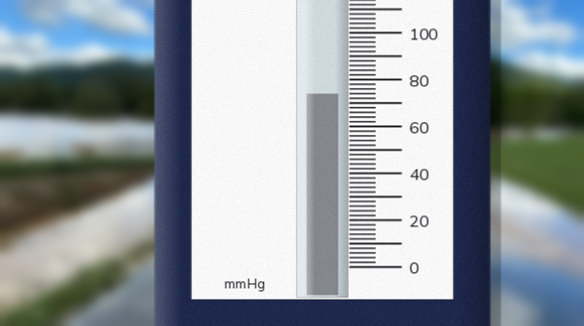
{"value": 74, "unit": "mmHg"}
